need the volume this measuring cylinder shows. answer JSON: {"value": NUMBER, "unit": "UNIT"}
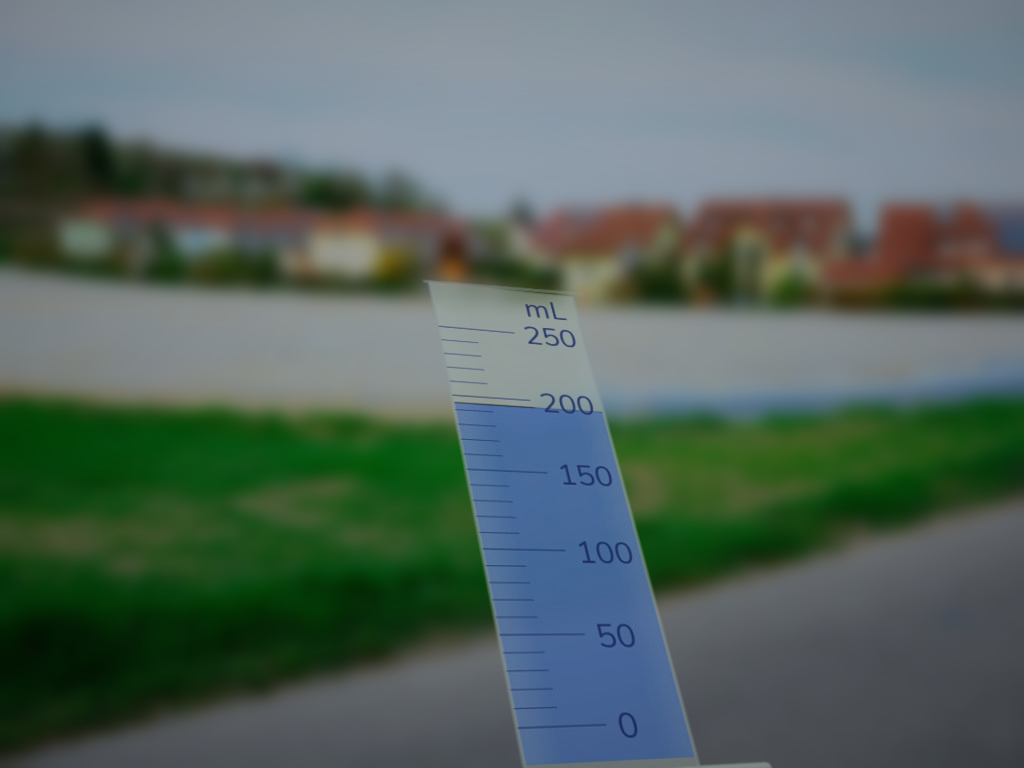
{"value": 195, "unit": "mL"}
